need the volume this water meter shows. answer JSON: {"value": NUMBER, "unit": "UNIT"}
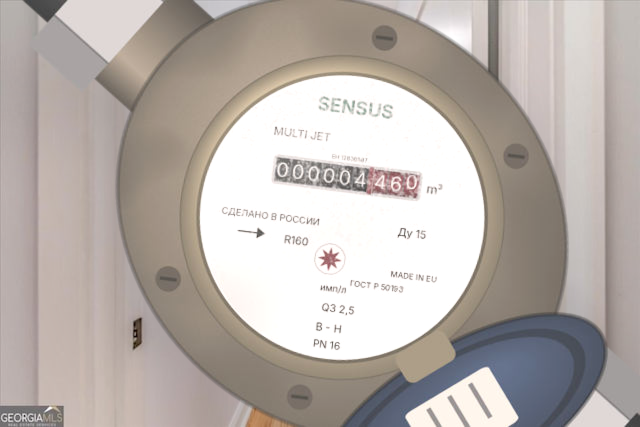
{"value": 4.460, "unit": "m³"}
